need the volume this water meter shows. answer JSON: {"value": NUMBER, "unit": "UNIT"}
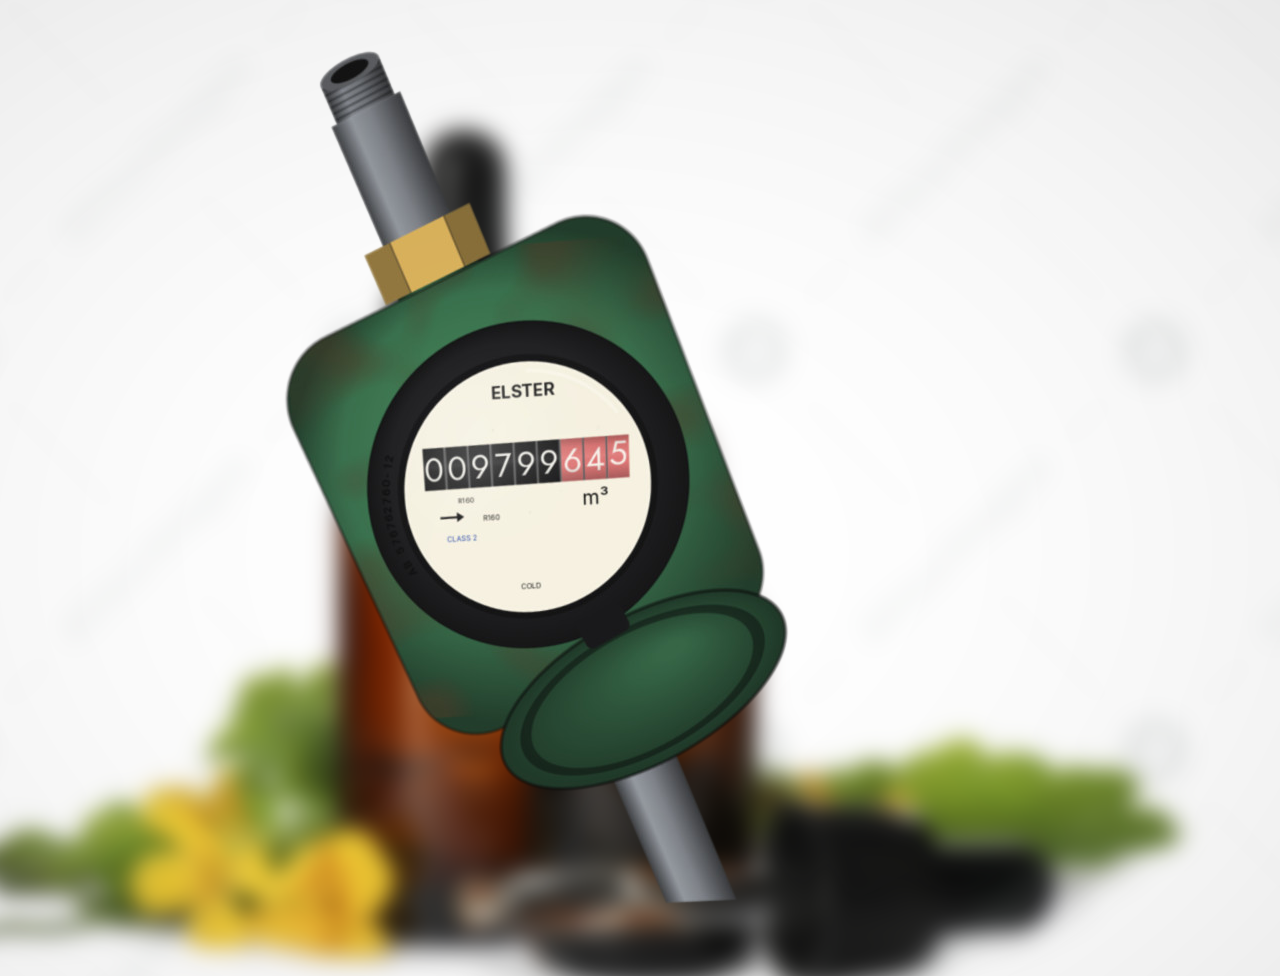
{"value": 9799.645, "unit": "m³"}
